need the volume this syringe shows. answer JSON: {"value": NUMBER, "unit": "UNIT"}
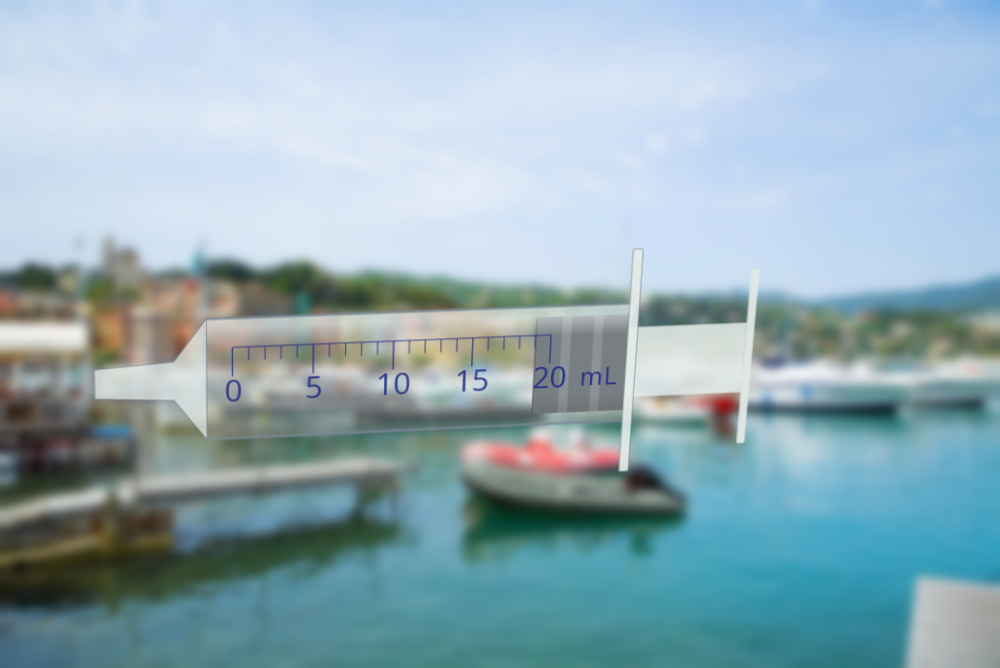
{"value": 19, "unit": "mL"}
